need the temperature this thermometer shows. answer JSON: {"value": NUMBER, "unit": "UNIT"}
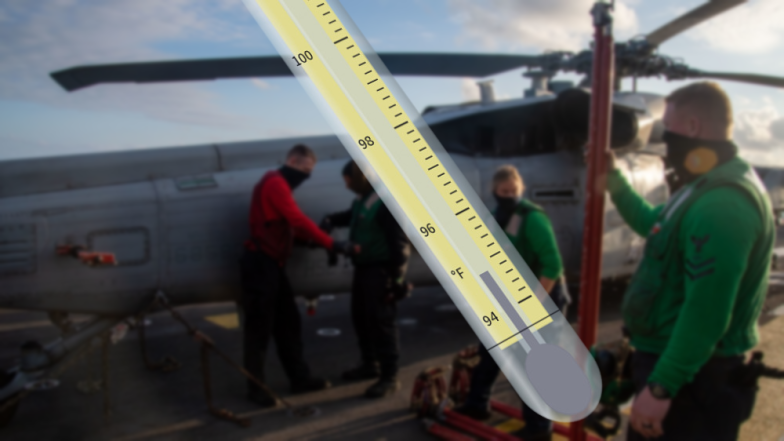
{"value": 94.8, "unit": "°F"}
